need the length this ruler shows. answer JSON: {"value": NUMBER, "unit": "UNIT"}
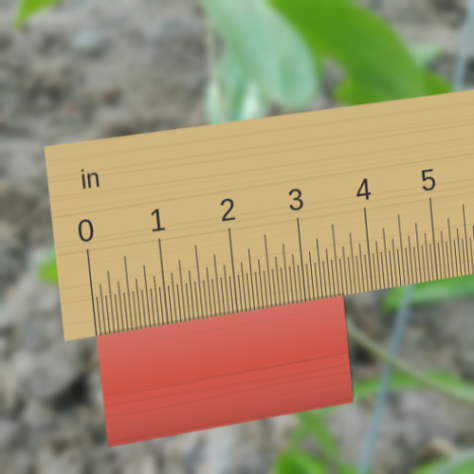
{"value": 3.5625, "unit": "in"}
